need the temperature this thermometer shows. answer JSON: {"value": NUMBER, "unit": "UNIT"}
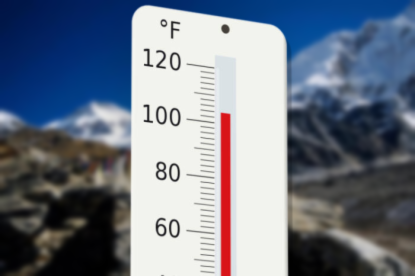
{"value": 104, "unit": "°F"}
